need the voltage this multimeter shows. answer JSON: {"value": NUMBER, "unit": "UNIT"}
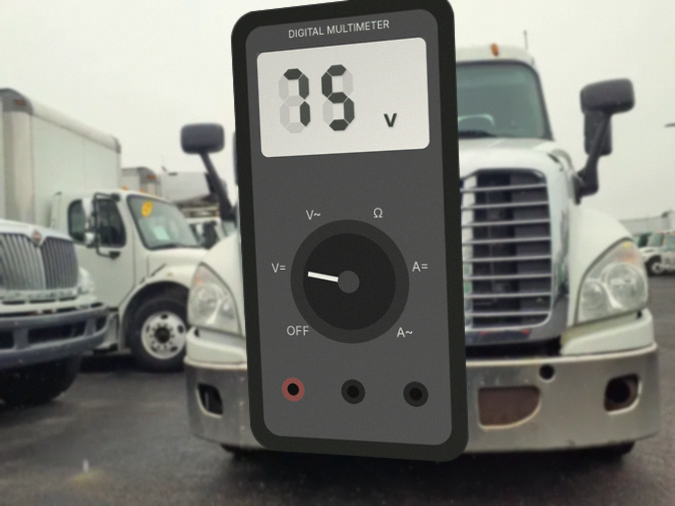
{"value": 75, "unit": "V"}
